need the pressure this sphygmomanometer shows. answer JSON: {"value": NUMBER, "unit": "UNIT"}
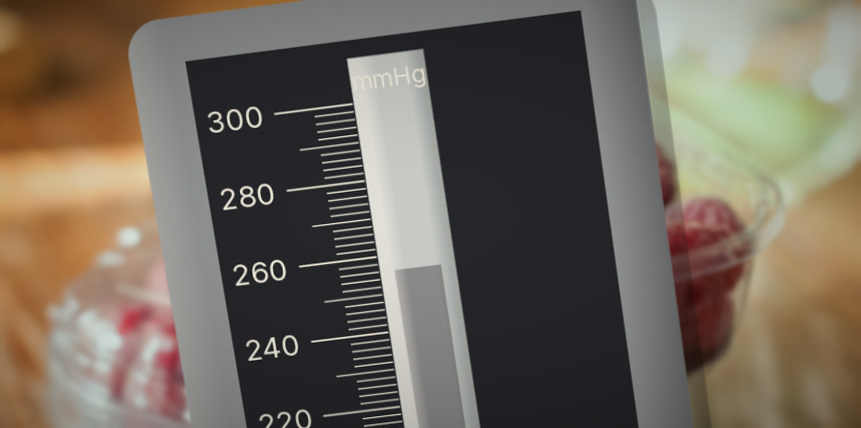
{"value": 256, "unit": "mmHg"}
